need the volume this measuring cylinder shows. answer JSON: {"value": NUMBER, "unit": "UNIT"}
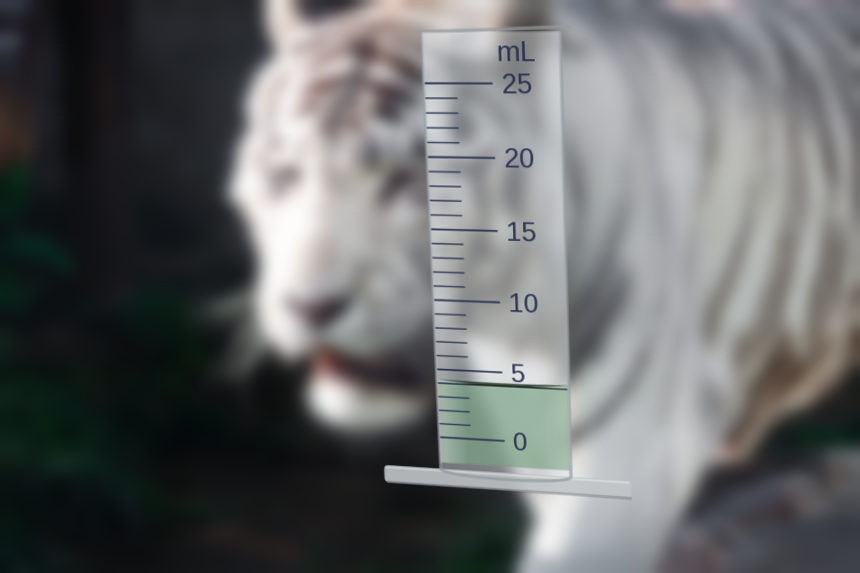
{"value": 4, "unit": "mL"}
